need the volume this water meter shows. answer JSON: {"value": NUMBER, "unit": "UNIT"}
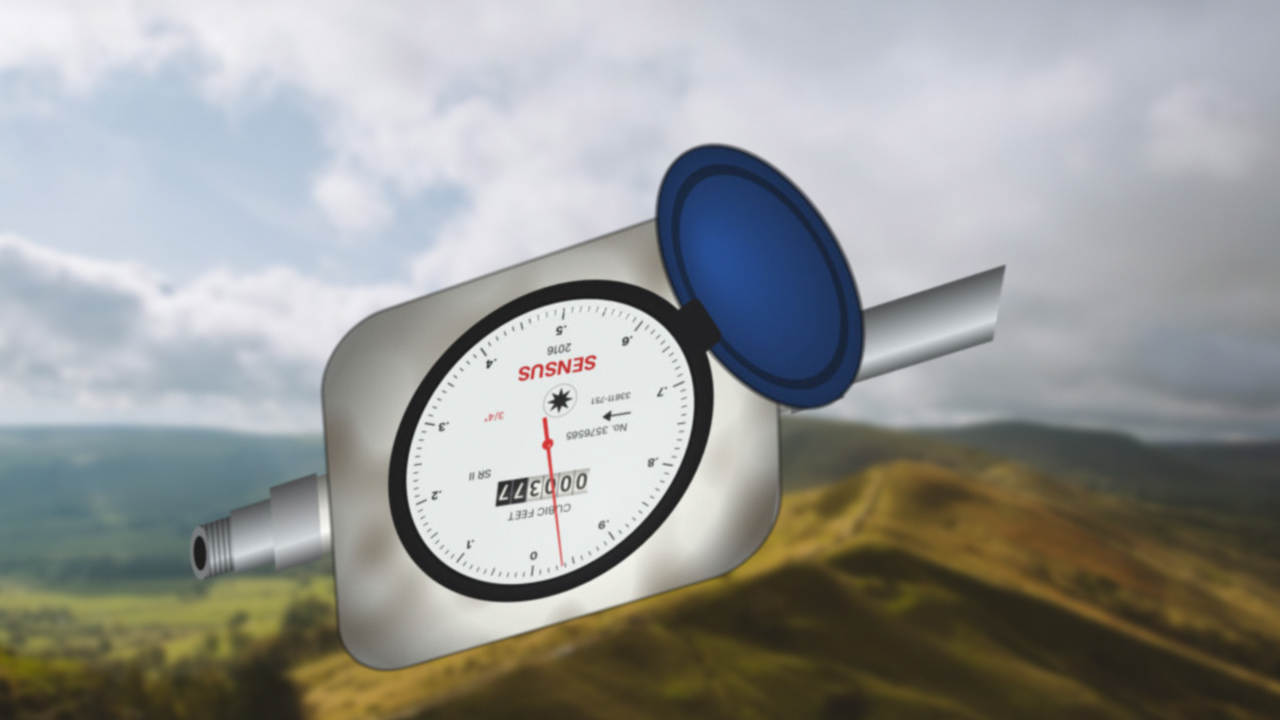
{"value": 376.96, "unit": "ft³"}
